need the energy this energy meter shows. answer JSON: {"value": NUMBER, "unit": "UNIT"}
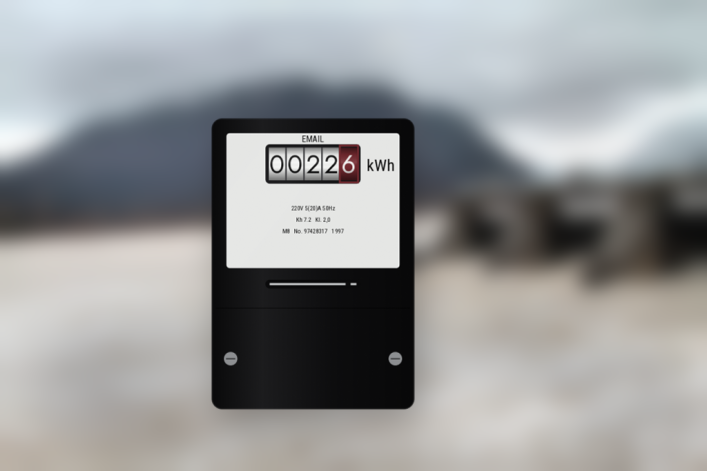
{"value": 22.6, "unit": "kWh"}
